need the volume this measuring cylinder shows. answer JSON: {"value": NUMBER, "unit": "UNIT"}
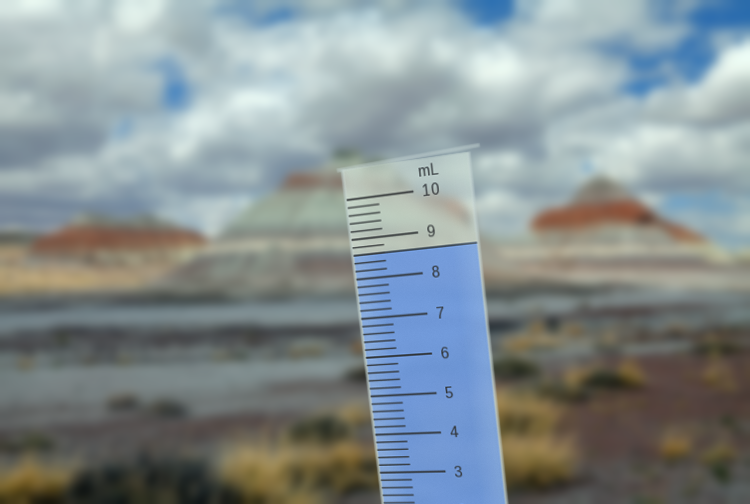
{"value": 8.6, "unit": "mL"}
